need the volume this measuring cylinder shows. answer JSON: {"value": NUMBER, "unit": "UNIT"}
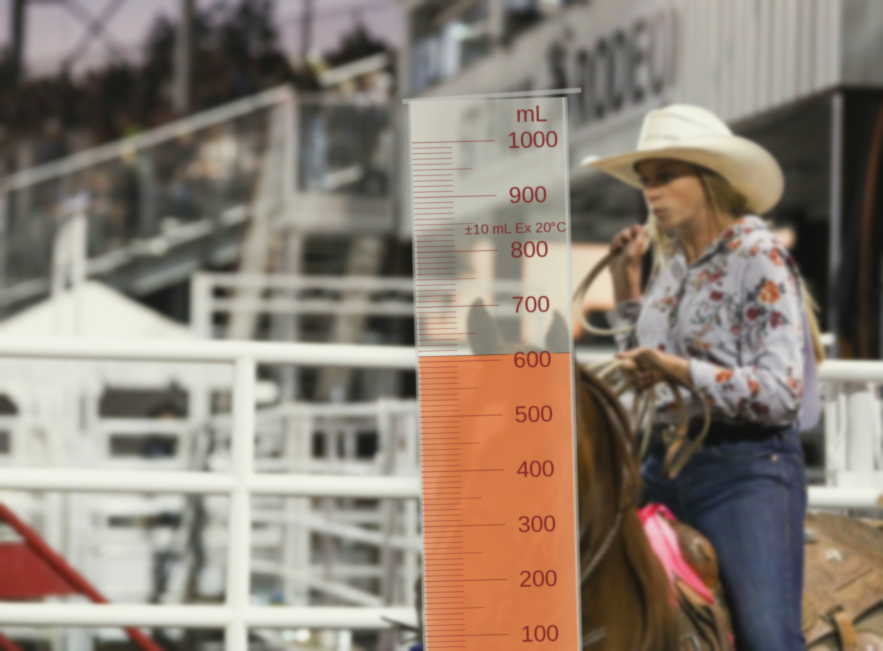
{"value": 610, "unit": "mL"}
